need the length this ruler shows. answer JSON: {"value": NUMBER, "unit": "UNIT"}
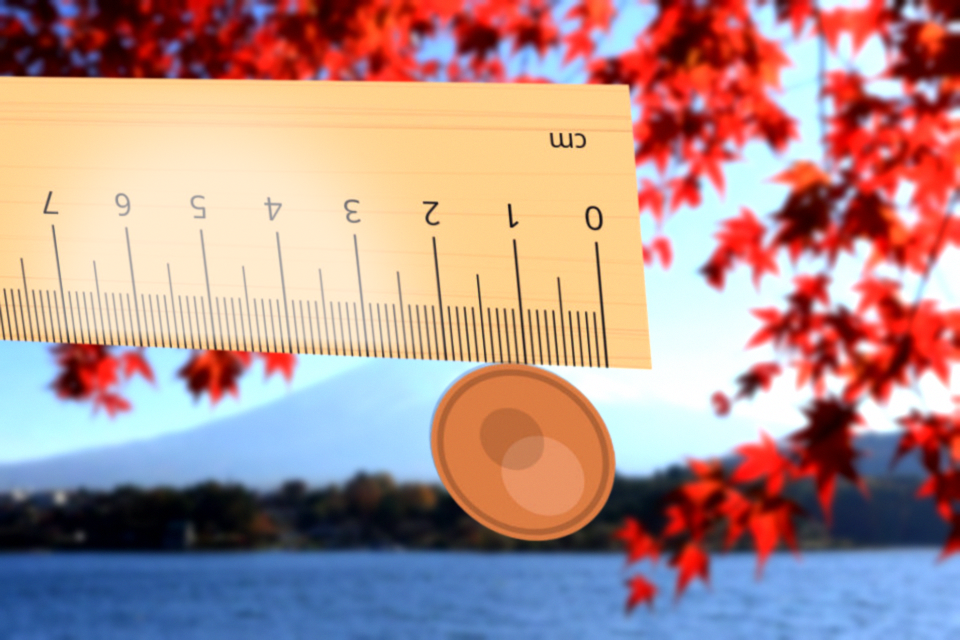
{"value": 2.3, "unit": "cm"}
